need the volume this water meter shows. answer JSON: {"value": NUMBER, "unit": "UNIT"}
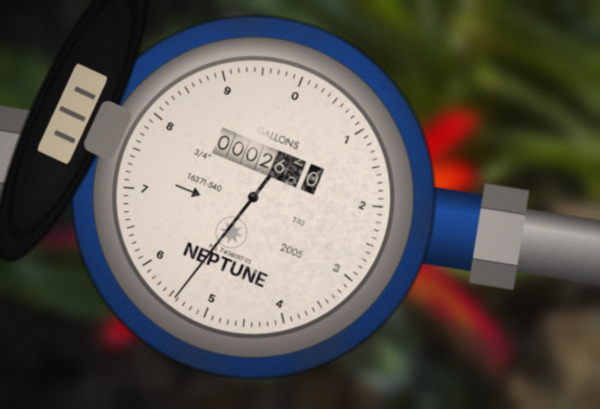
{"value": 2625.4, "unit": "gal"}
